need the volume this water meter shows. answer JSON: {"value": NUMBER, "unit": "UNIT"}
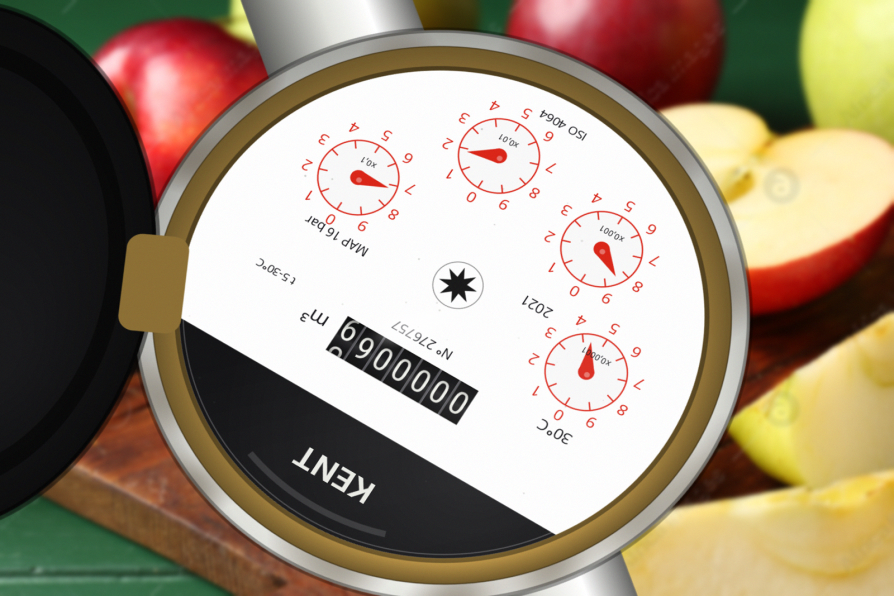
{"value": 68.7184, "unit": "m³"}
